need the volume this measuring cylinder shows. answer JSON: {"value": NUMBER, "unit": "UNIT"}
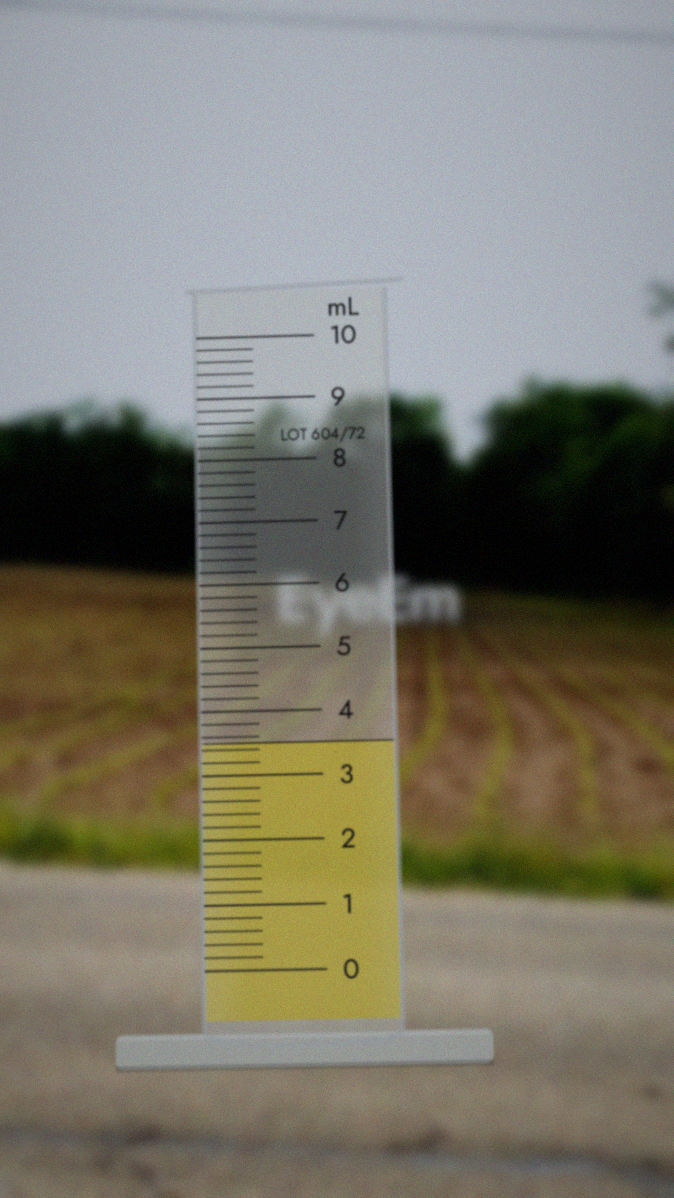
{"value": 3.5, "unit": "mL"}
